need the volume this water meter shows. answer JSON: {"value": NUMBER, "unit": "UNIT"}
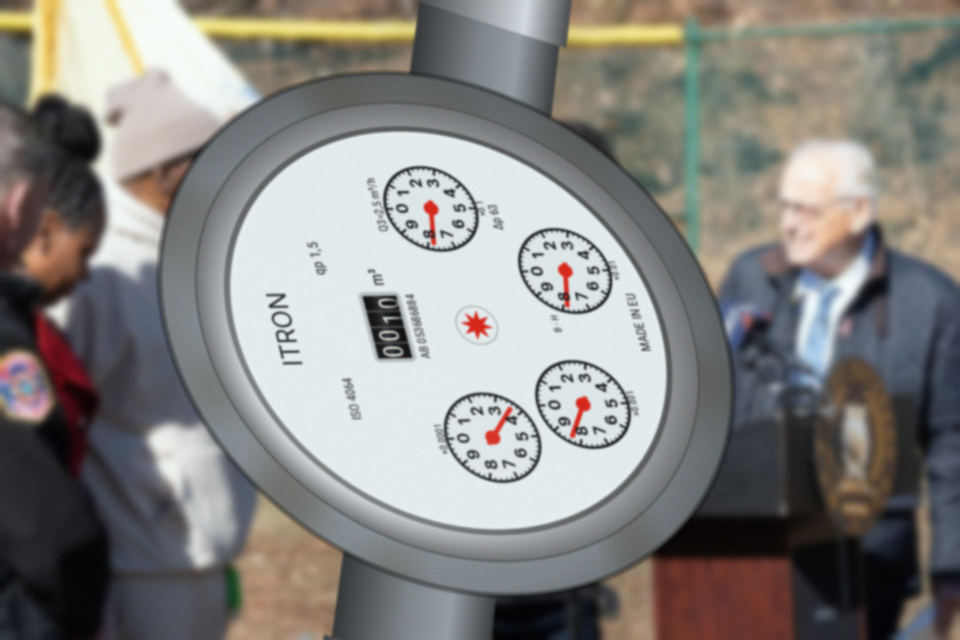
{"value": 9.7783, "unit": "m³"}
